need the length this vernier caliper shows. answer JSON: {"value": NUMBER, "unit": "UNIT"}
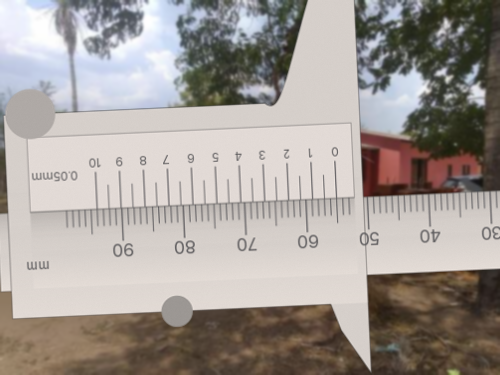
{"value": 55.0, "unit": "mm"}
